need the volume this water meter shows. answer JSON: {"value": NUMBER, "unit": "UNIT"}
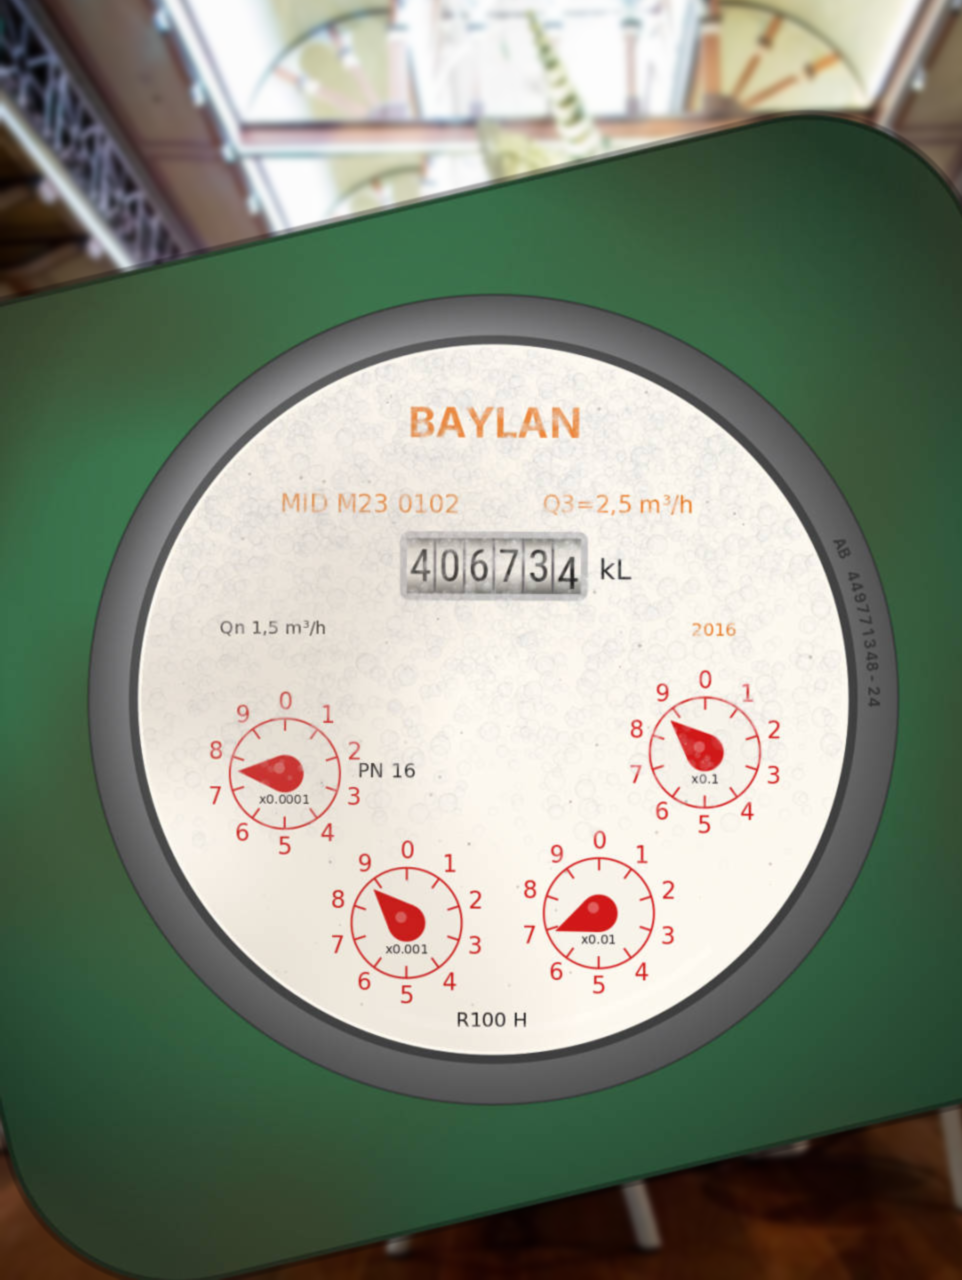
{"value": 406733.8687, "unit": "kL"}
